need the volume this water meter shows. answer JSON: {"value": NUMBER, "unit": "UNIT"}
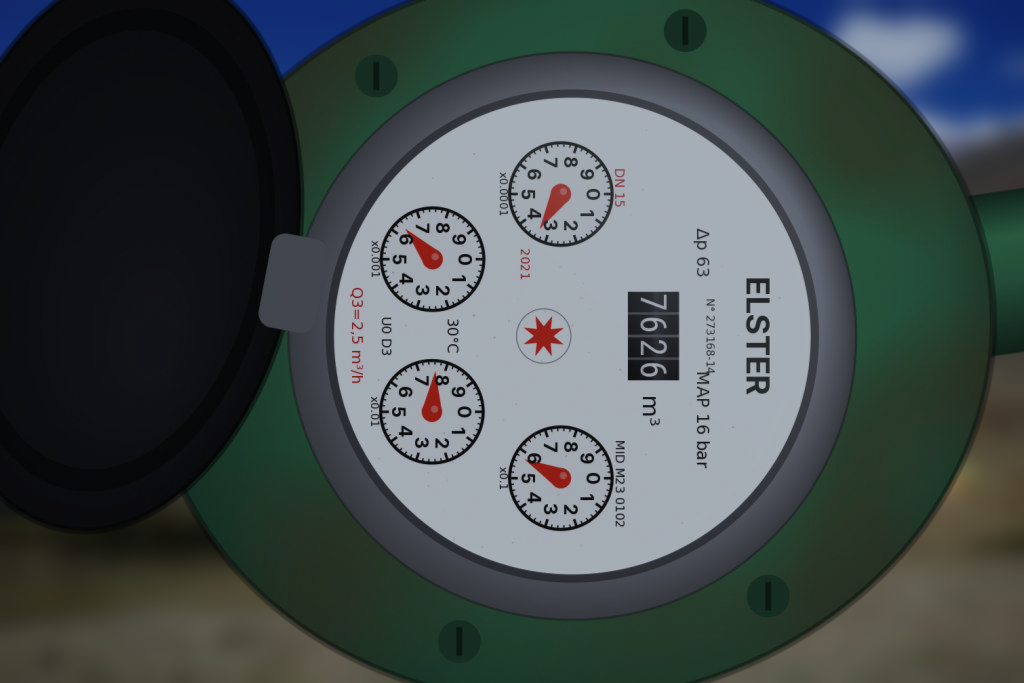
{"value": 7626.5763, "unit": "m³"}
